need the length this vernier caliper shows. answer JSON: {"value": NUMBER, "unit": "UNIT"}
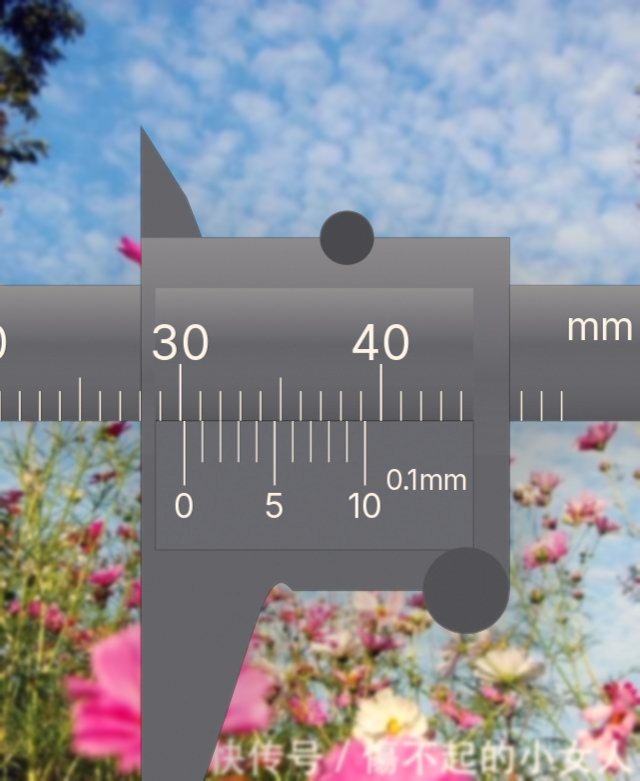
{"value": 30.2, "unit": "mm"}
